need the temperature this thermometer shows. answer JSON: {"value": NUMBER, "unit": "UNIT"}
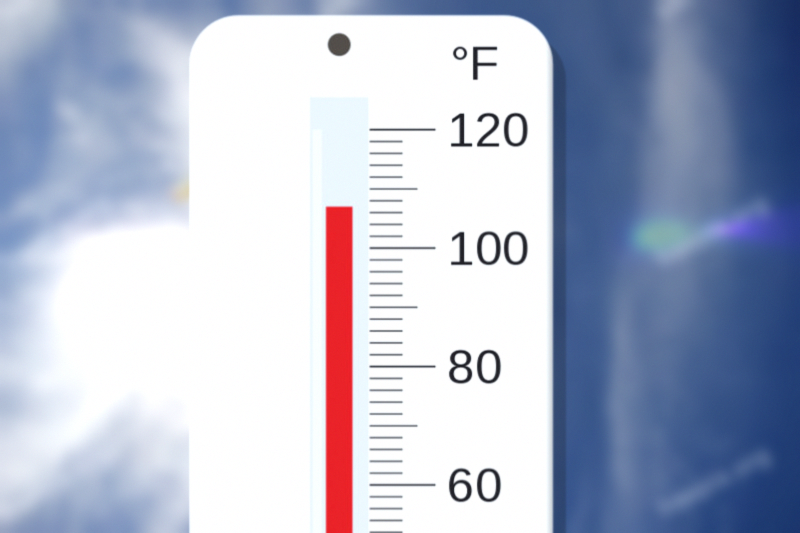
{"value": 107, "unit": "°F"}
